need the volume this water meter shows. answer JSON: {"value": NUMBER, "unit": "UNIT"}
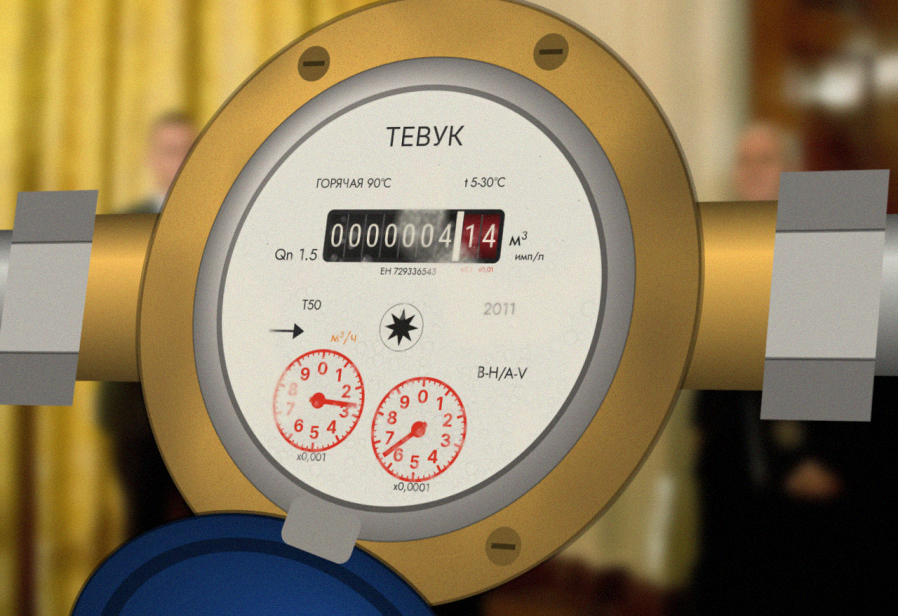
{"value": 4.1426, "unit": "m³"}
